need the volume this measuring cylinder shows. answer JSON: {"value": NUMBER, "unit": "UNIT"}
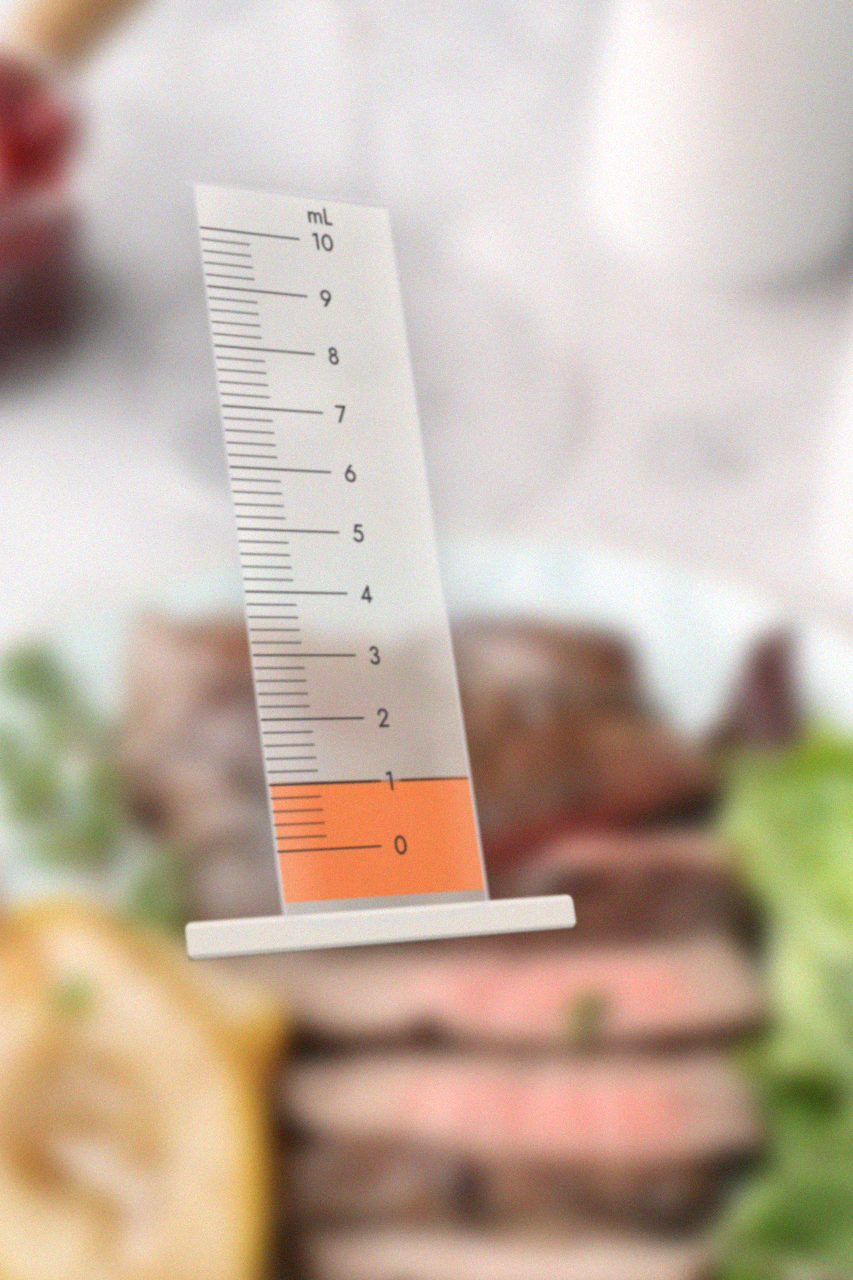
{"value": 1, "unit": "mL"}
